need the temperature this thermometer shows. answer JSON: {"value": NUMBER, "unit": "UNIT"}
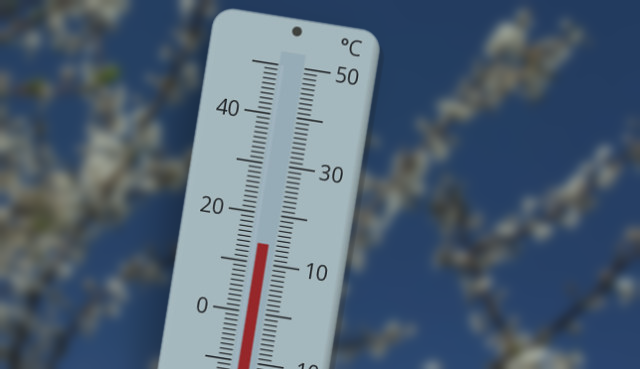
{"value": 14, "unit": "°C"}
